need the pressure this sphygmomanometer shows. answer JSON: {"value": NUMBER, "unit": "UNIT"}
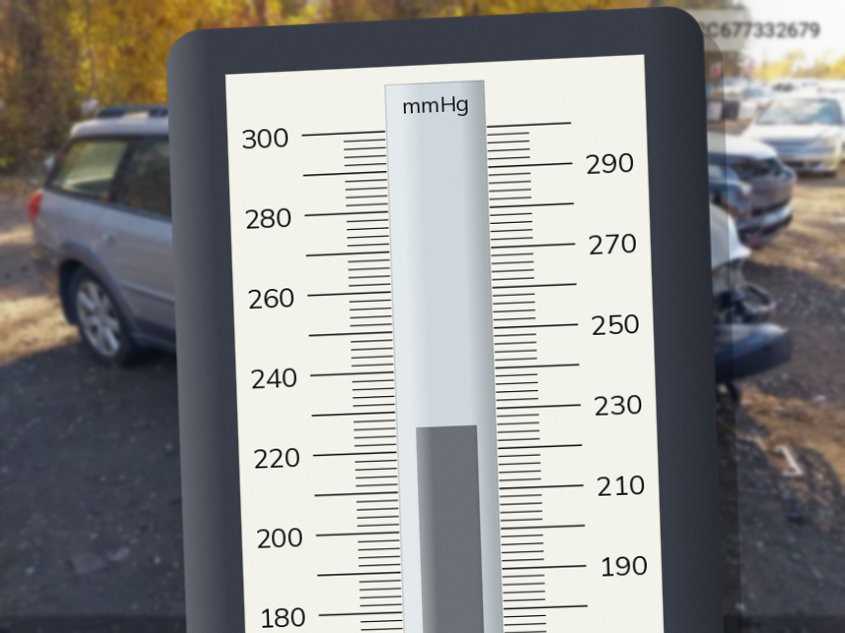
{"value": 226, "unit": "mmHg"}
